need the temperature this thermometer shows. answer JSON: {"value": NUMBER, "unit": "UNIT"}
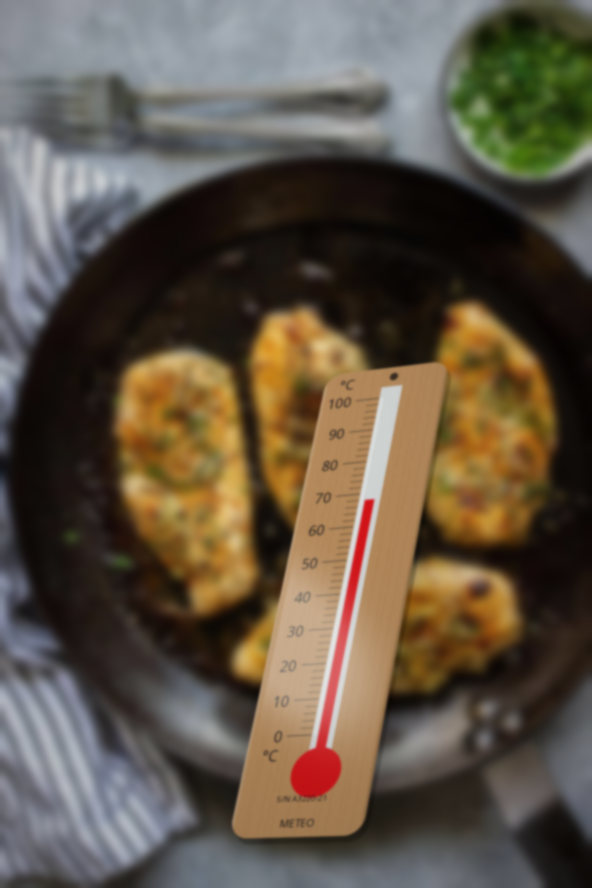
{"value": 68, "unit": "°C"}
